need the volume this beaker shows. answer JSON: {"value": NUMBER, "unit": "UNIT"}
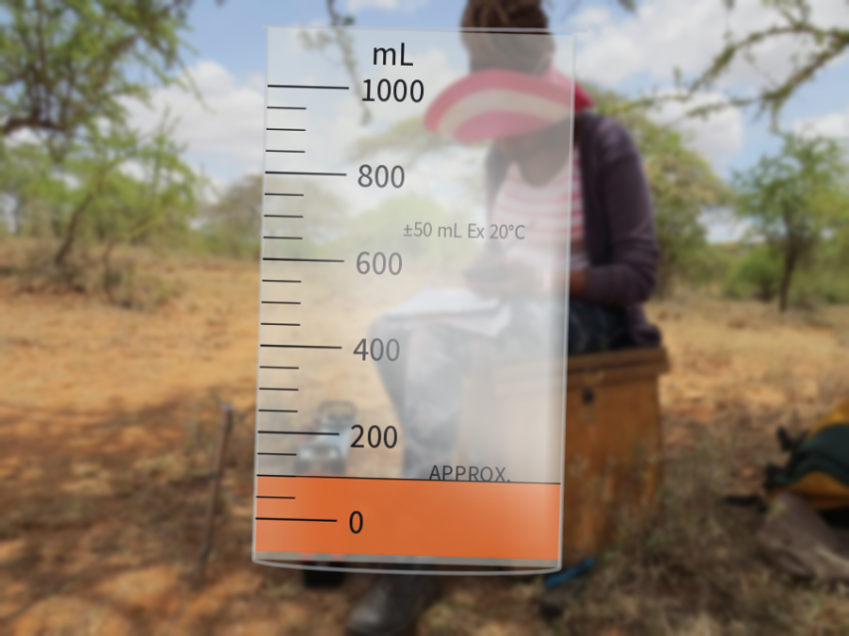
{"value": 100, "unit": "mL"}
